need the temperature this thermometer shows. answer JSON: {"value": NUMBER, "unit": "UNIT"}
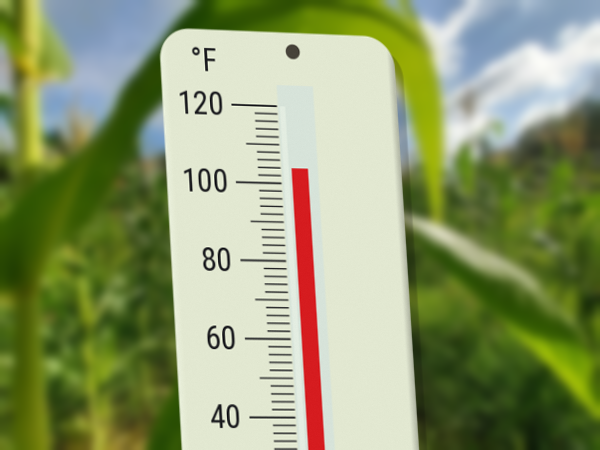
{"value": 104, "unit": "°F"}
